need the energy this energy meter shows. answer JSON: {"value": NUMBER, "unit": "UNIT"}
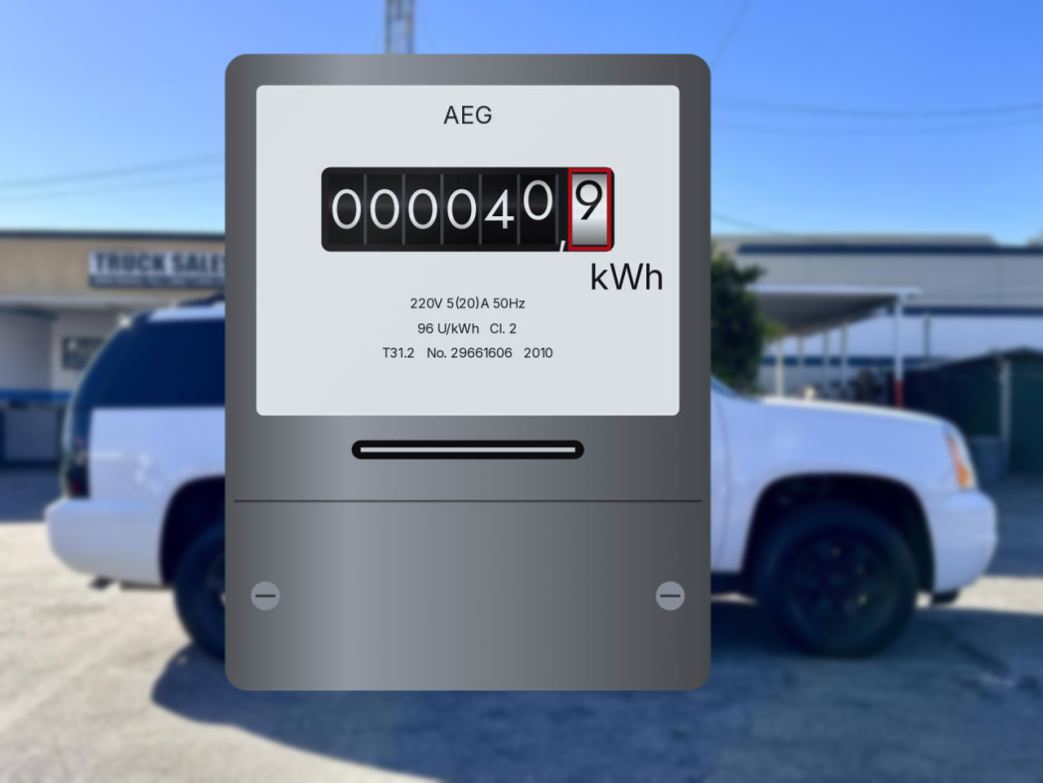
{"value": 40.9, "unit": "kWh"}
